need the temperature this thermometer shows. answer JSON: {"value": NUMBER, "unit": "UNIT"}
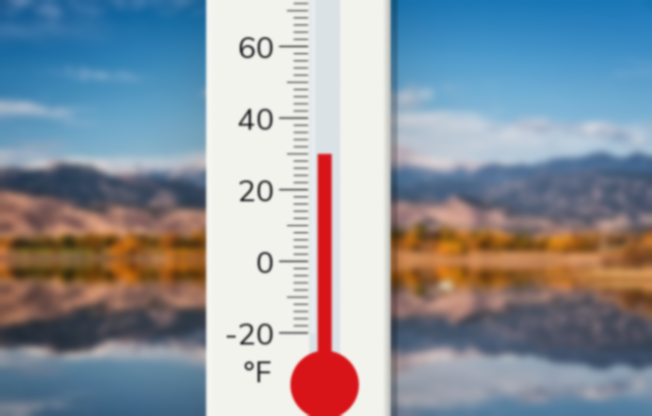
{"value": 30, "unit": "°F"}
